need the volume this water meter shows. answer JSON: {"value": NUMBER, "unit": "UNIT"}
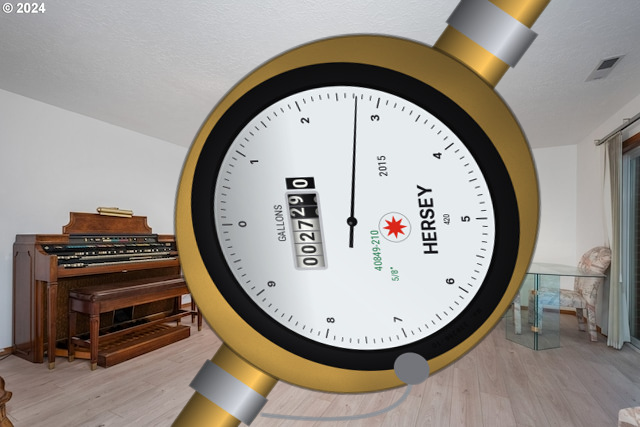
{"value": 27292.7, "unit": "gal"}
